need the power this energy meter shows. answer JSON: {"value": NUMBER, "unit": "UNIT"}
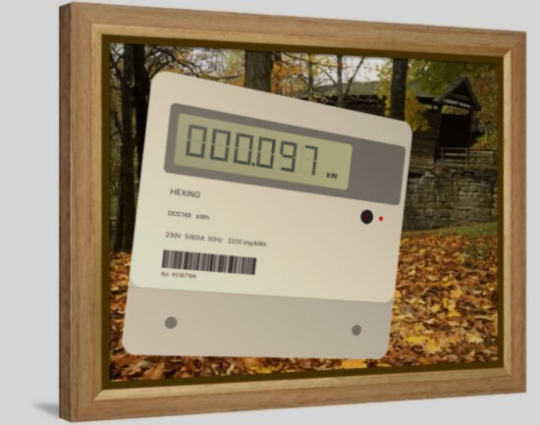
{"value": 0.097, "unit": "kW"}
